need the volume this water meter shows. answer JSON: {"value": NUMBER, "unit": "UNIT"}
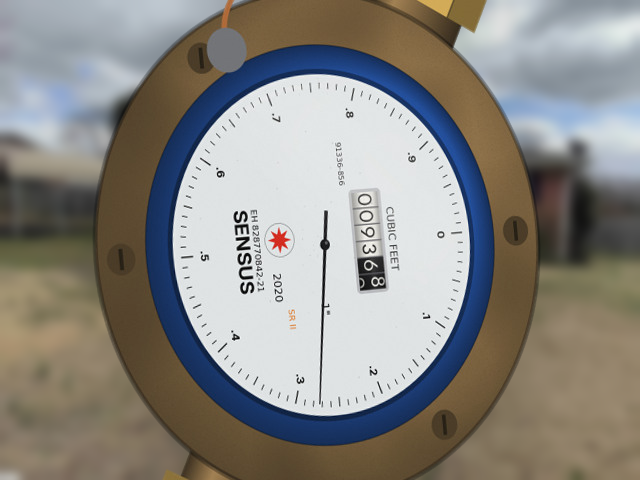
{"value": 9368.27, "unit": "ft³"}
